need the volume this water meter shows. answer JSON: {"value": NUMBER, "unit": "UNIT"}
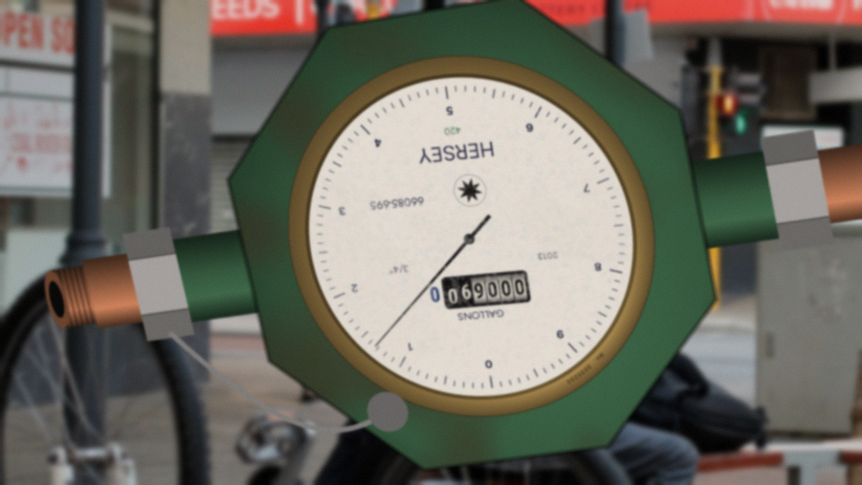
{"value": 6901.3, "unit": "gal"}
